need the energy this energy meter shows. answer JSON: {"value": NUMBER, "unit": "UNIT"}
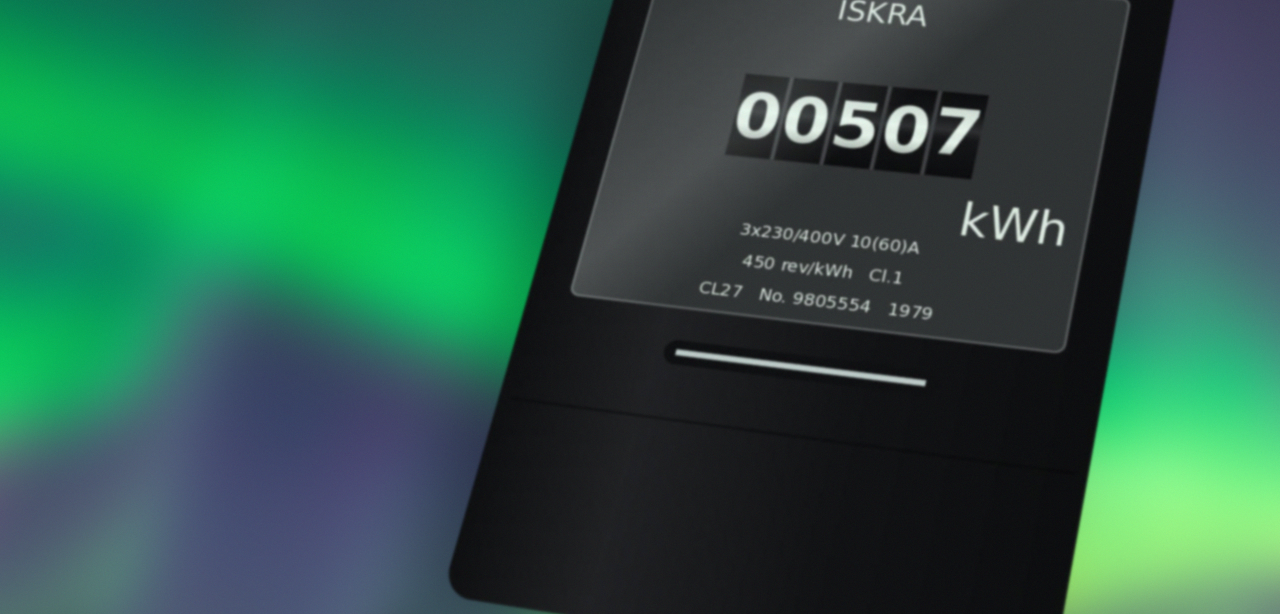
{"value": 507, "unit": "kWh"}
